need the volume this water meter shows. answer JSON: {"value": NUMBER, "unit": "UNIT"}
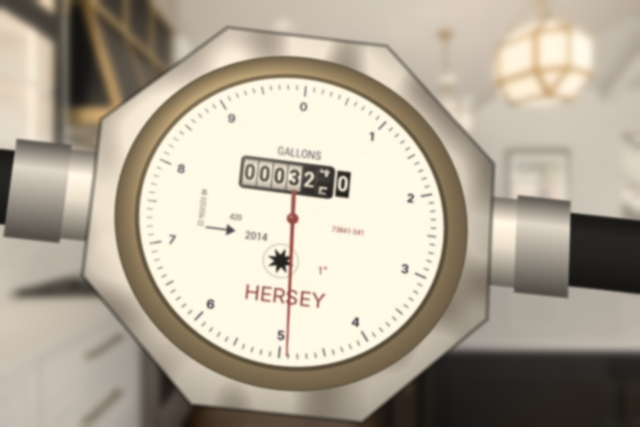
{"value": 3244.9, "unit": "gal"}
